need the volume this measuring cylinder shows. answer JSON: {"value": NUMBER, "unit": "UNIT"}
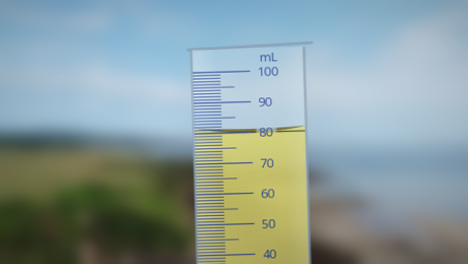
{"value": 80, "unit": "mL"}
